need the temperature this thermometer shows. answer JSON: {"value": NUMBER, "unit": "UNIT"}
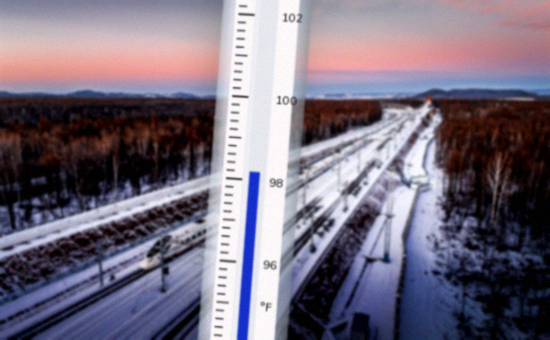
{"value": 98.2, "unit": "°F"}
